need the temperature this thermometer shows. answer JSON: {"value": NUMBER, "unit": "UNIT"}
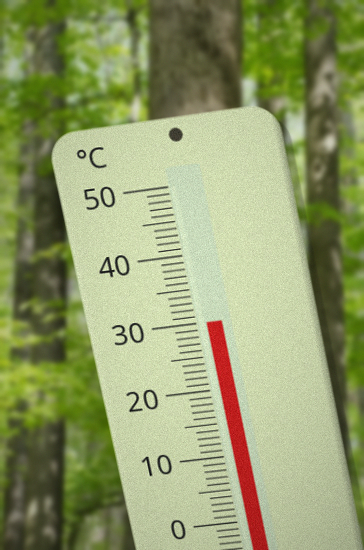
{"value": 30, "unit": "°C"}
